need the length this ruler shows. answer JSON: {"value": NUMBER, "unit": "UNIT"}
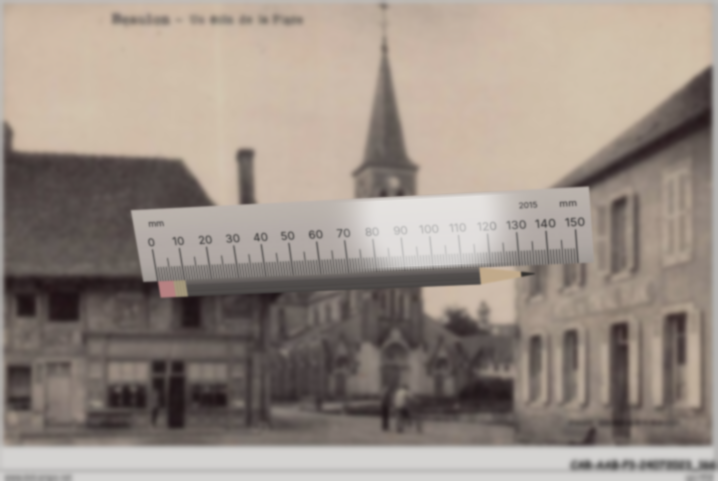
{"value": 135, "unit": "mm"}
